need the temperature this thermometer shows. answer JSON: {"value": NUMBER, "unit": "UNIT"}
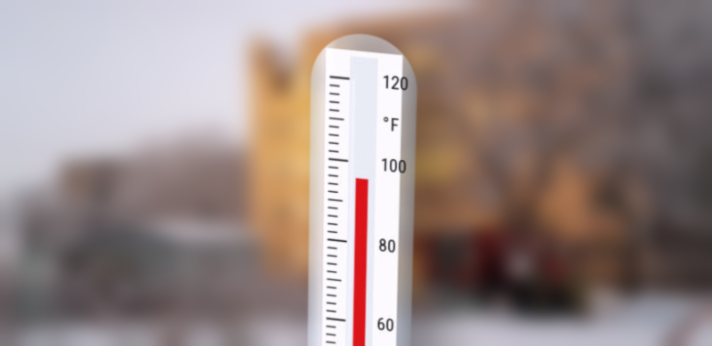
{"value": 96, "unit": "°F"}
